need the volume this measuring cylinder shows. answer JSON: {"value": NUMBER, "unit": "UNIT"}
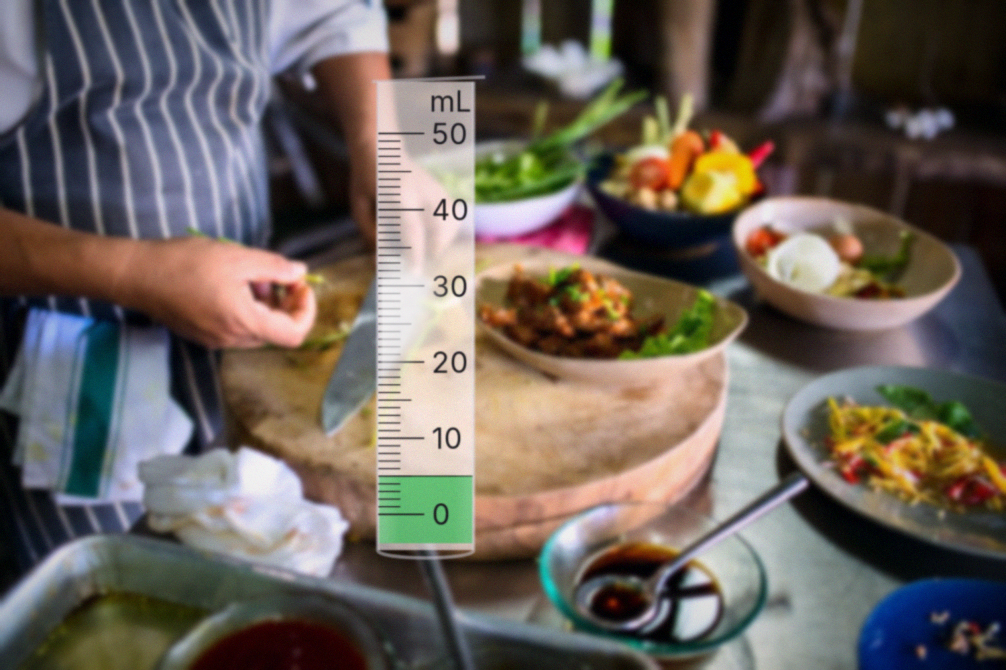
{"value": 5, "unit": "mL"}
